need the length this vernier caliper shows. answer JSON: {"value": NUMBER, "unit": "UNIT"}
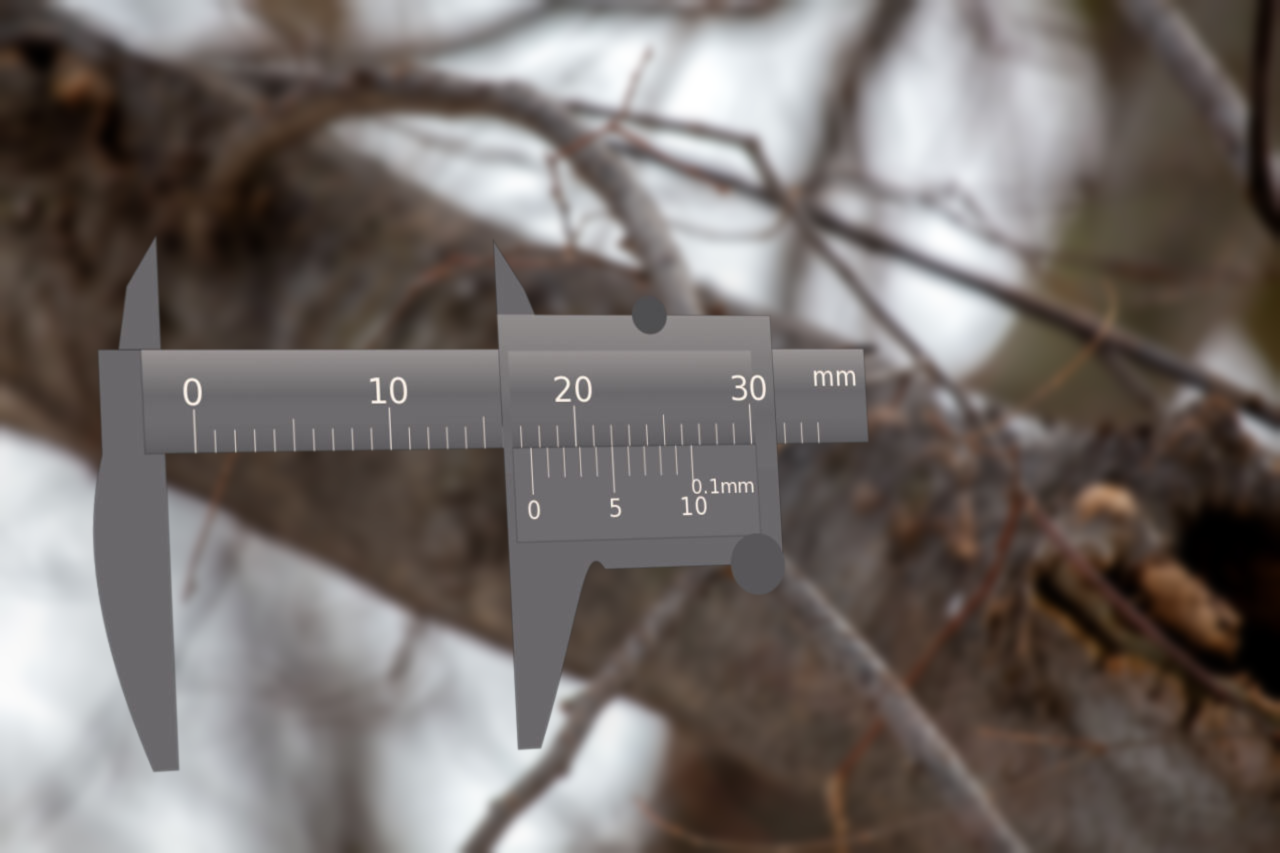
{"value": 17.5, "unit": "mm"}
